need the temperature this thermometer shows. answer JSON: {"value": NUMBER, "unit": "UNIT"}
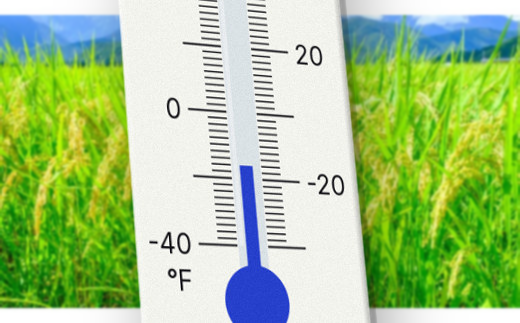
{"value": -16, "unit": "°F"}
